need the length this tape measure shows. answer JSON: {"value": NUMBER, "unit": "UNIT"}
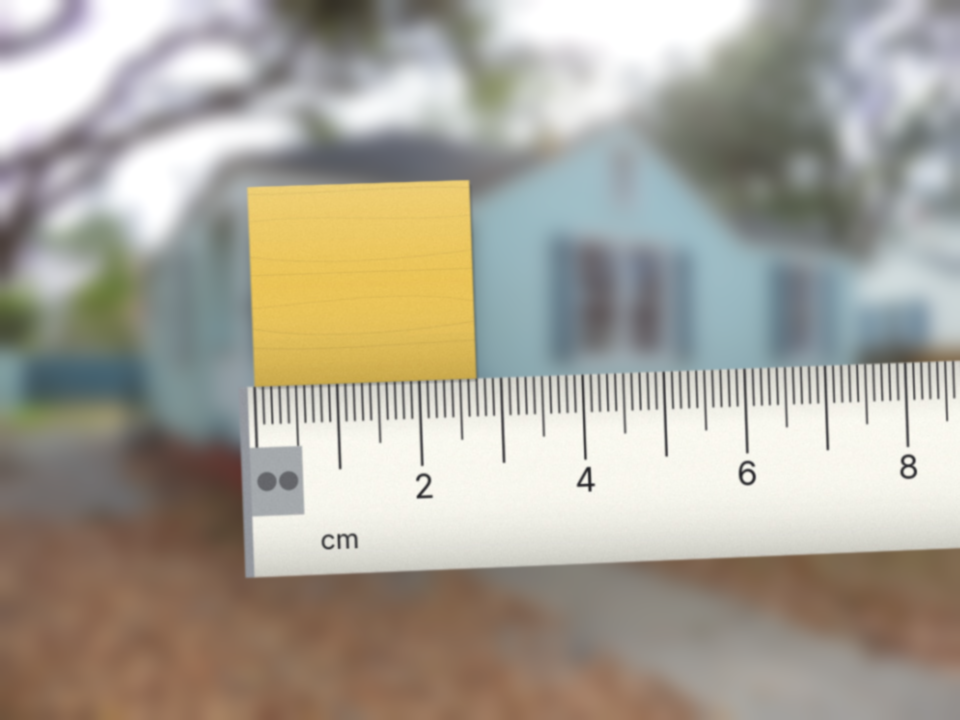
{"value": 2.7, "unit": "cm"}
